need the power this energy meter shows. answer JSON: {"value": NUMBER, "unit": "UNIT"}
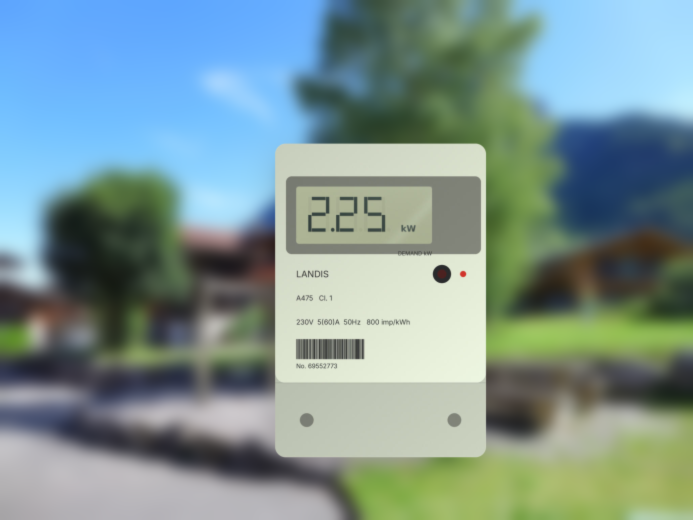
{"value": 2.25, "unit": "kW"}
